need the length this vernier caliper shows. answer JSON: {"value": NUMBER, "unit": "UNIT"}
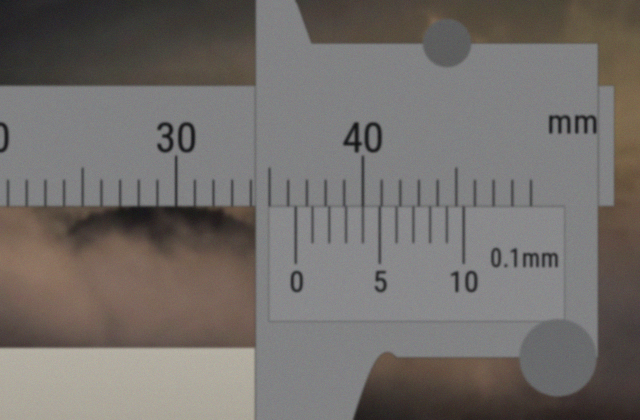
{"value": 36.4, "unit": "mm"}
